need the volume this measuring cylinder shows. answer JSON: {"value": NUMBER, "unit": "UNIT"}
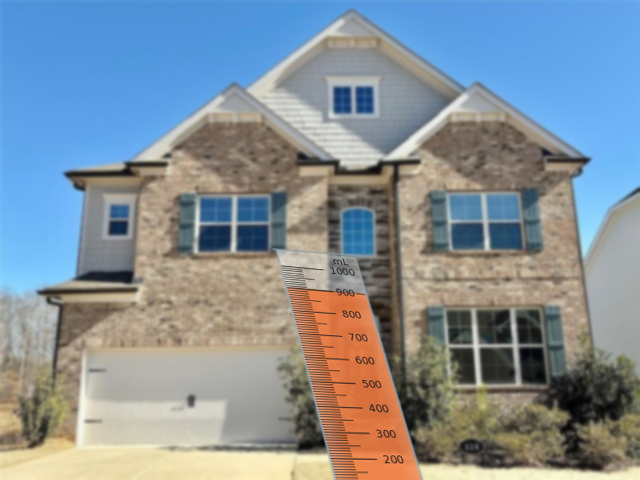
{"value": 900, "unit": "mL"}
